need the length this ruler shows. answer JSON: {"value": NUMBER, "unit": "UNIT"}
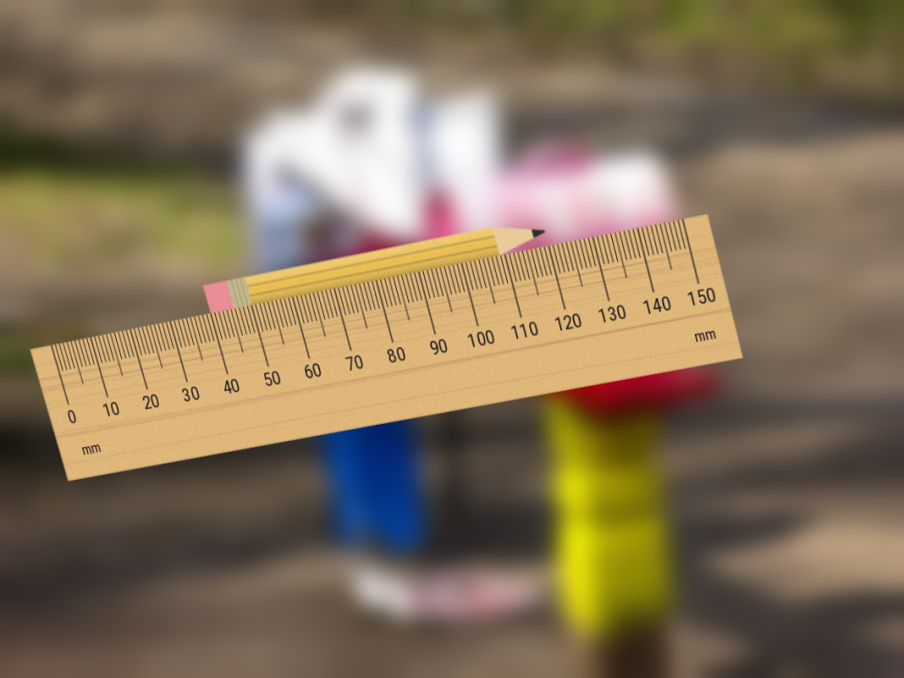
{"value": 80, "unit": "mm"}
